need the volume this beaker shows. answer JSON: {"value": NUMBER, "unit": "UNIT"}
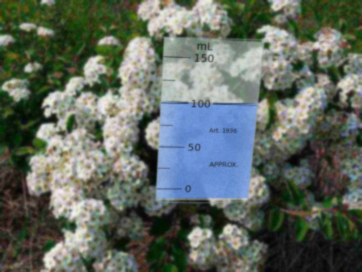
{"value": 100, "unit": "mL"}
